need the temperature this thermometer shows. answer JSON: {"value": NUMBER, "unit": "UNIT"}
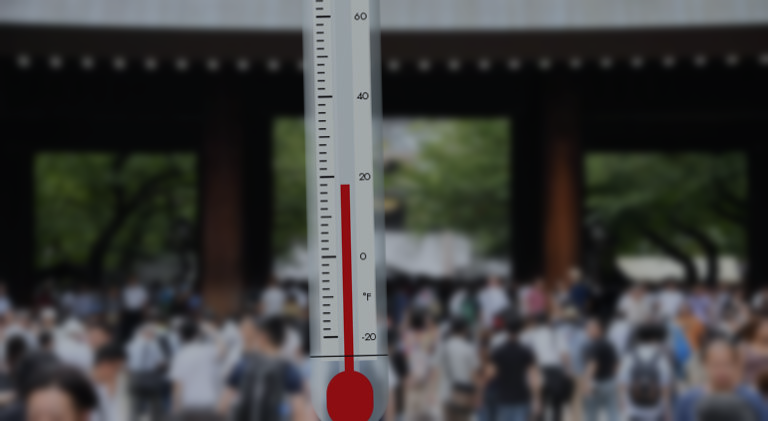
{"value": 18, "unit": "°F"}
